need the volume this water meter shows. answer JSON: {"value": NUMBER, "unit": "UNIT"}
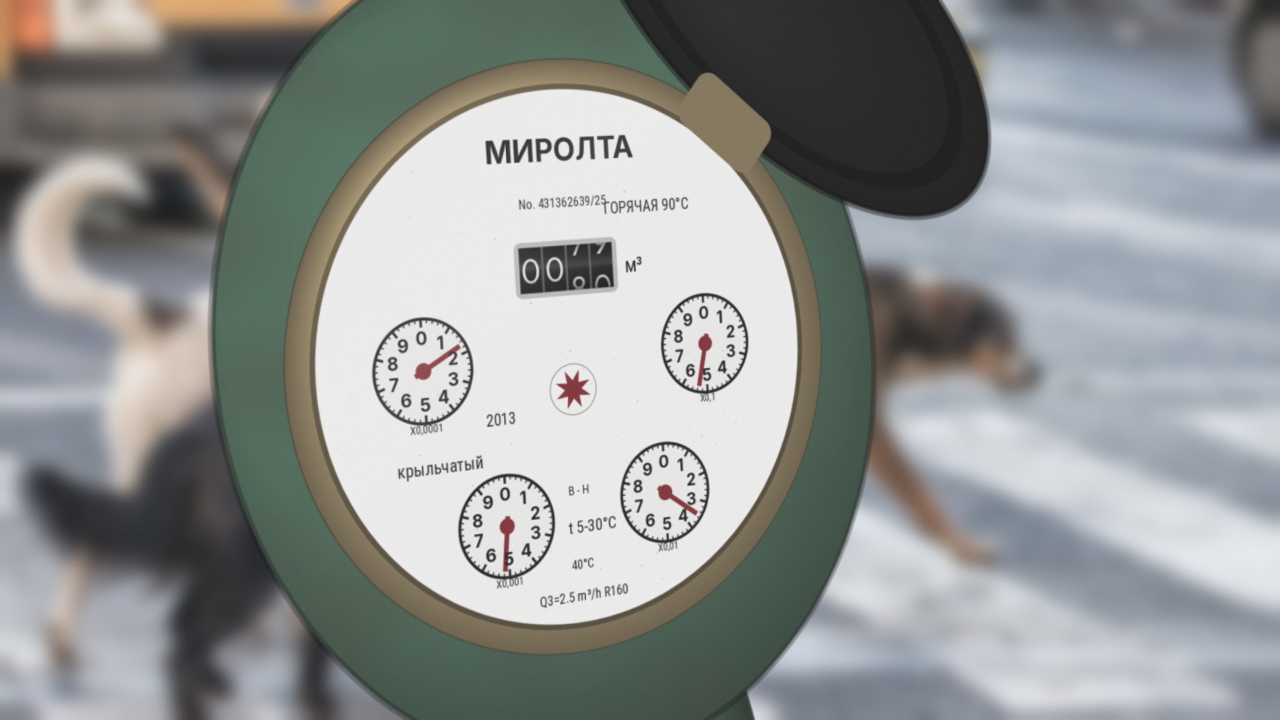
{"value": 79.5351, "unit": "m³"}
